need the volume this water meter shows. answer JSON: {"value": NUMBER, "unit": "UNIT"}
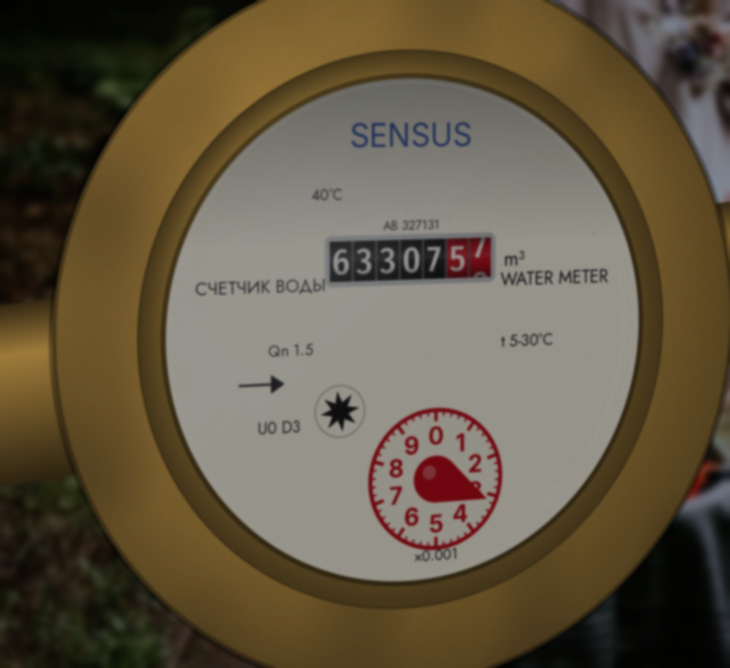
{"value": 63307.573, "unit": "m³"}
